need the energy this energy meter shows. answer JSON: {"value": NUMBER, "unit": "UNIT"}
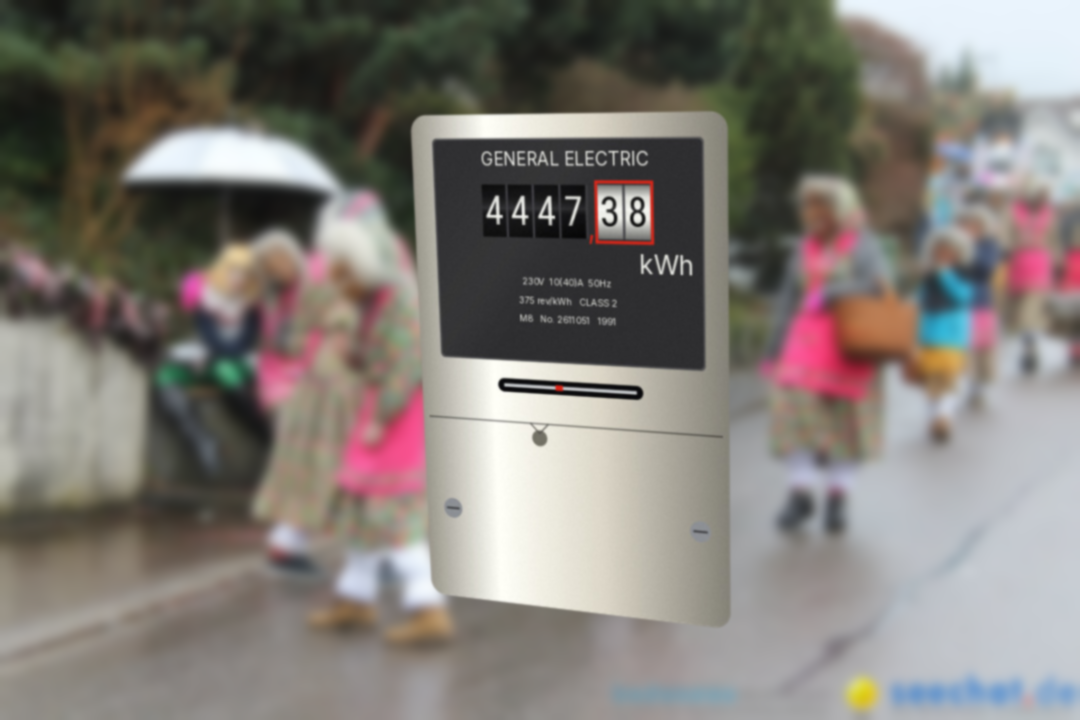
{"value": 4447.38, "unit": "kWh"}
